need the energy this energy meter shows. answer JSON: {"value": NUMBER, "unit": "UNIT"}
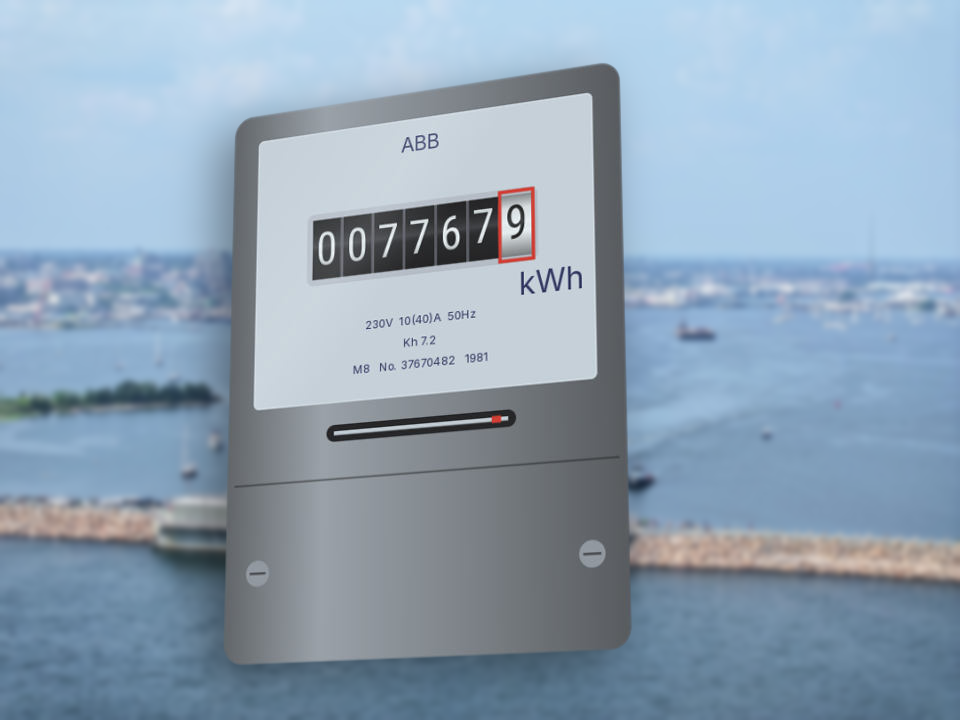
{"value": 7767.9, "unit": "kWh"}
